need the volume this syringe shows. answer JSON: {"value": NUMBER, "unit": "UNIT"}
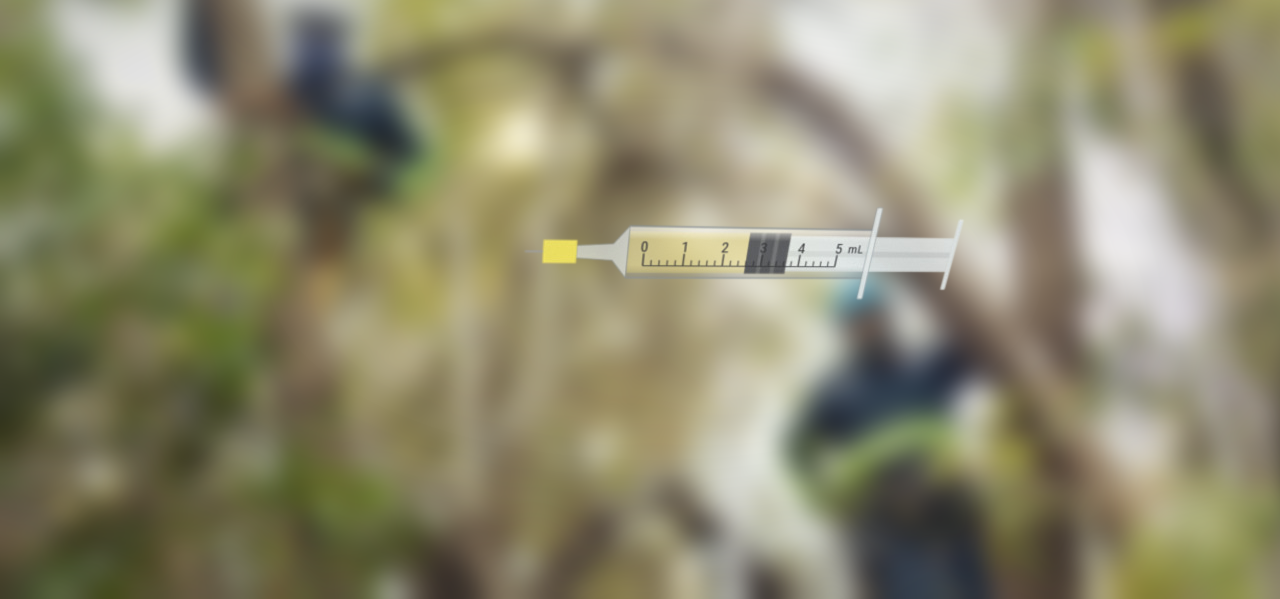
{"value": 2.6, "unit": "mL"}
